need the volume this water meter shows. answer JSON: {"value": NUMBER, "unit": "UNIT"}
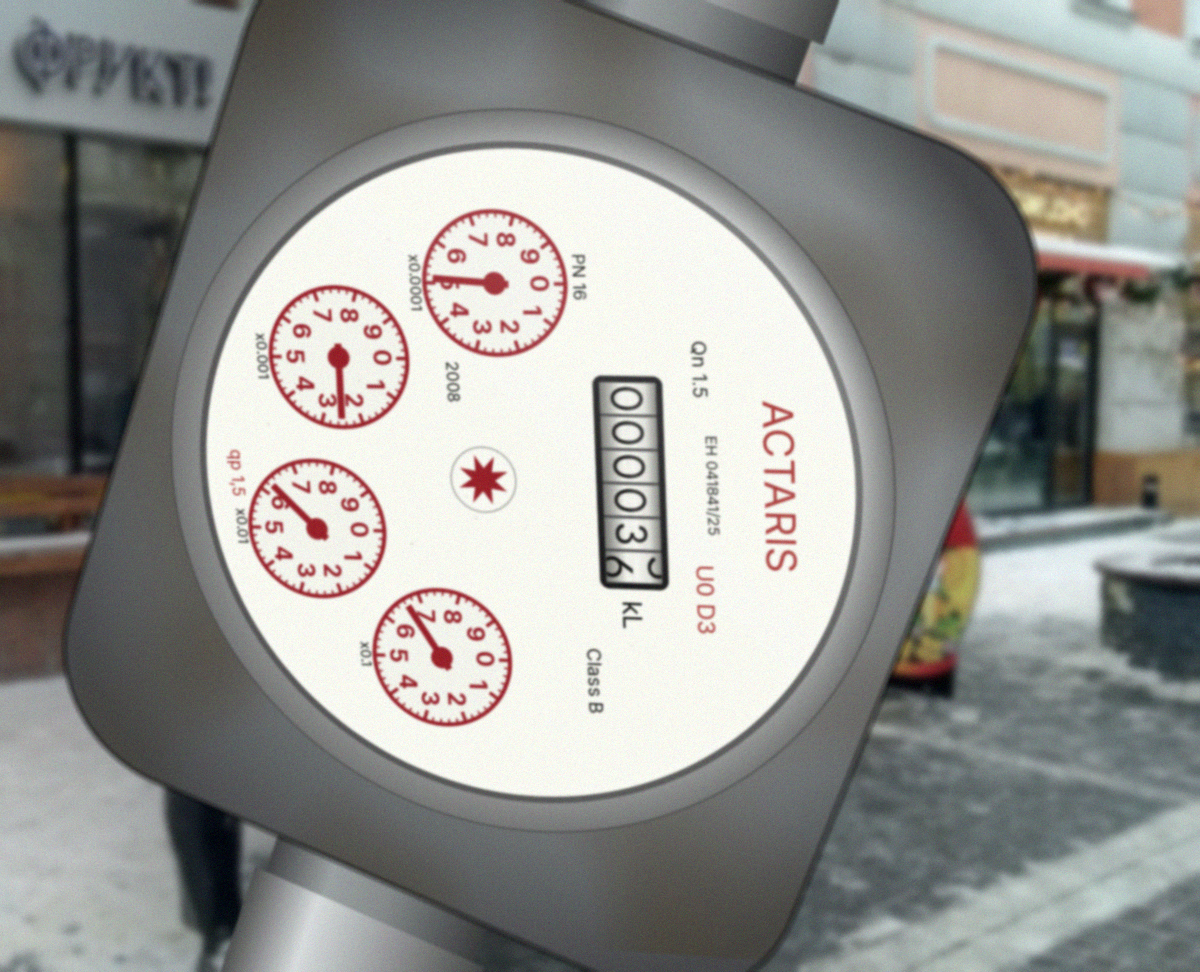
{"value": 35.6625, "unit": "kL"}
